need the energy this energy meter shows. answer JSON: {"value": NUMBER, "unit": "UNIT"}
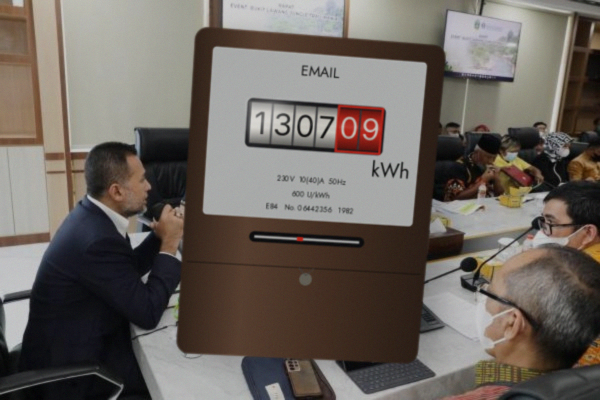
{"value": 1307.09, "unit": "kWh"}
